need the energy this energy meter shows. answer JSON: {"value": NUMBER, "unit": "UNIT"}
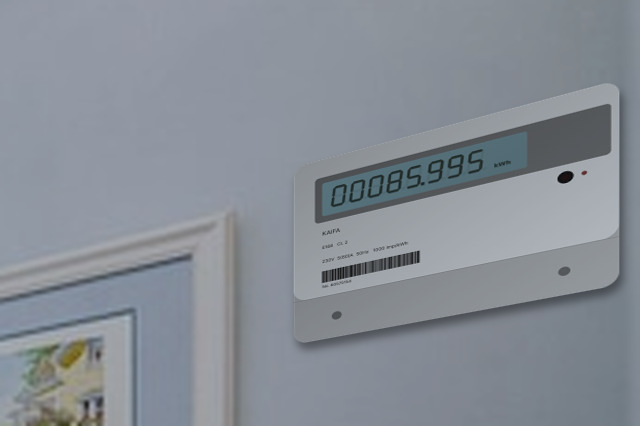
{"value": 85.995, "unit": "kWh"}
